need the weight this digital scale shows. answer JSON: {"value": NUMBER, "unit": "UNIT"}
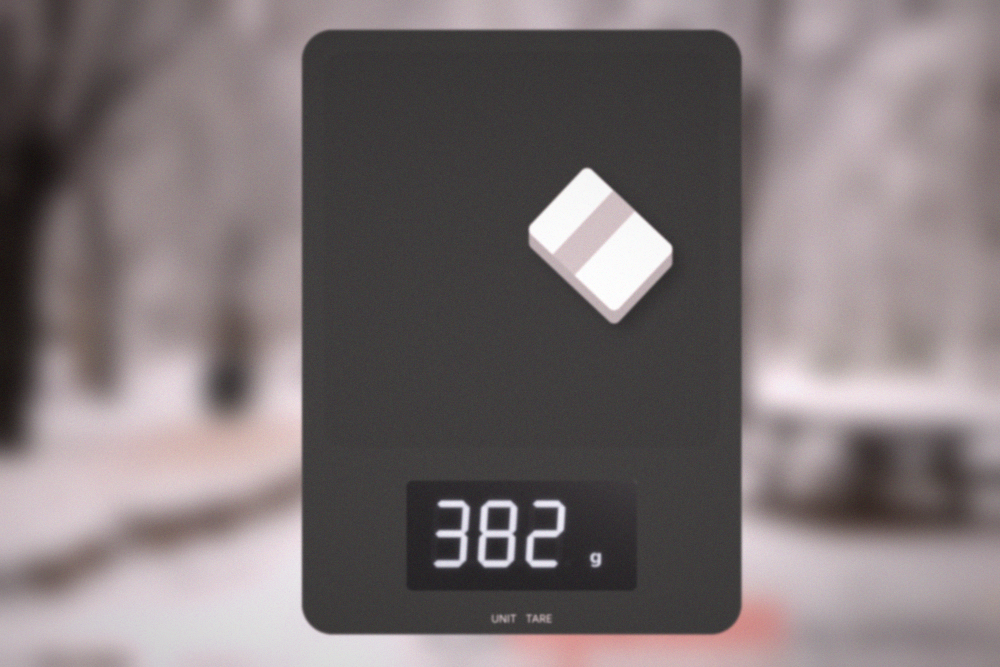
{"value": 382, "unit": "g"}
